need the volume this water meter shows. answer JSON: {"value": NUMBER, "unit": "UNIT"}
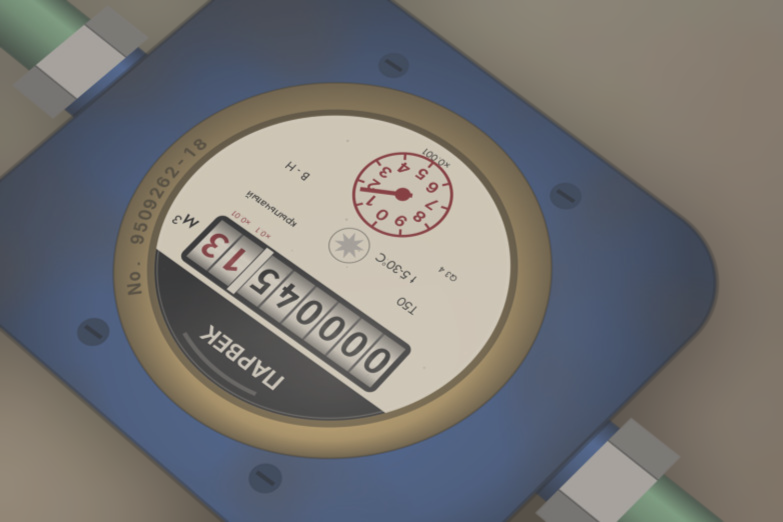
{"value": 45.131, "unit": "m³"}
